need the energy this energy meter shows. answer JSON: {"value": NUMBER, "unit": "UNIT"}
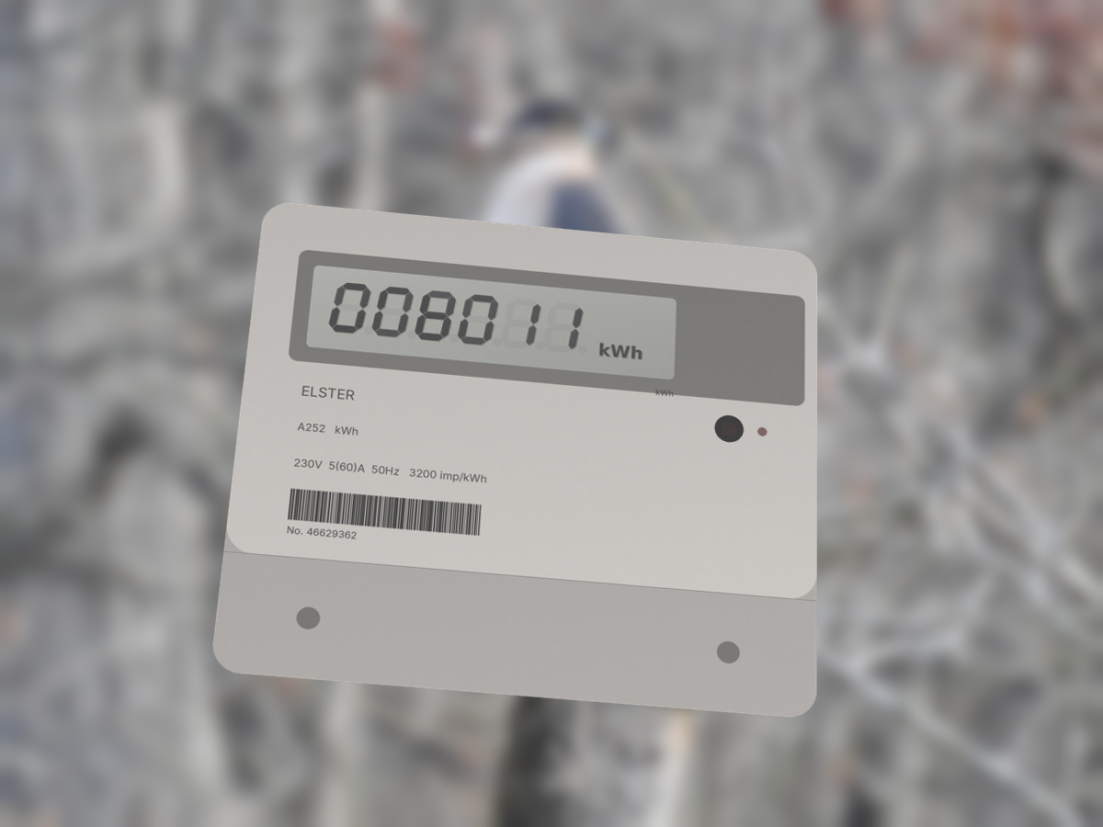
{"value": 8011, "unit": "kWh"}
